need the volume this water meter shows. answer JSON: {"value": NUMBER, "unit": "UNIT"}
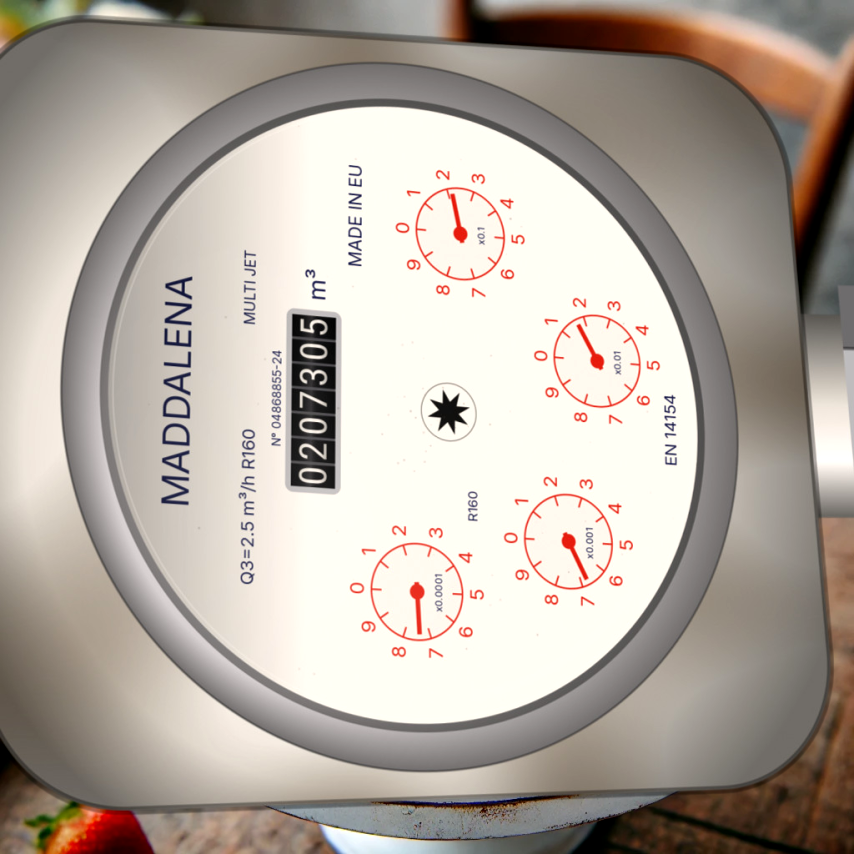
{"value": 207305.2167, "unit": "m³"}
